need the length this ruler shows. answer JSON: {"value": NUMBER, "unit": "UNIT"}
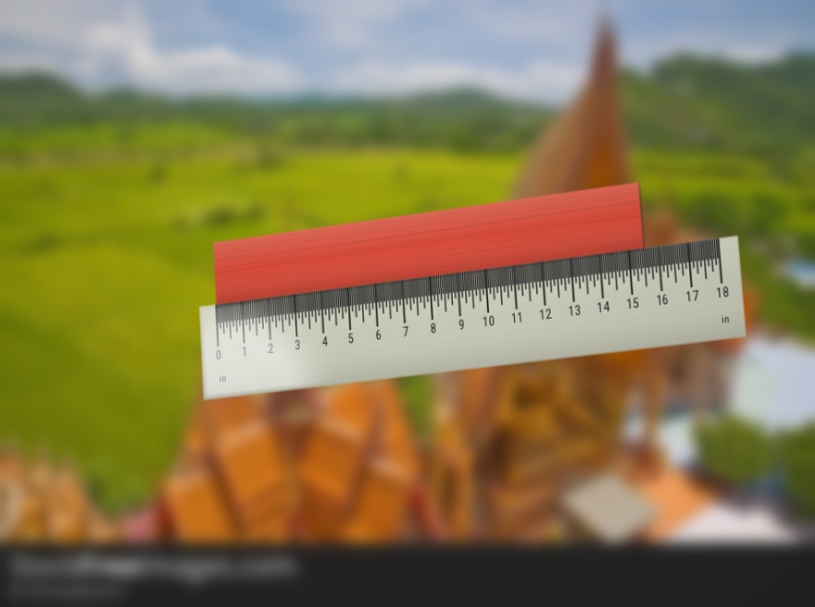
{"value": 15.5, "unit": "in"}
